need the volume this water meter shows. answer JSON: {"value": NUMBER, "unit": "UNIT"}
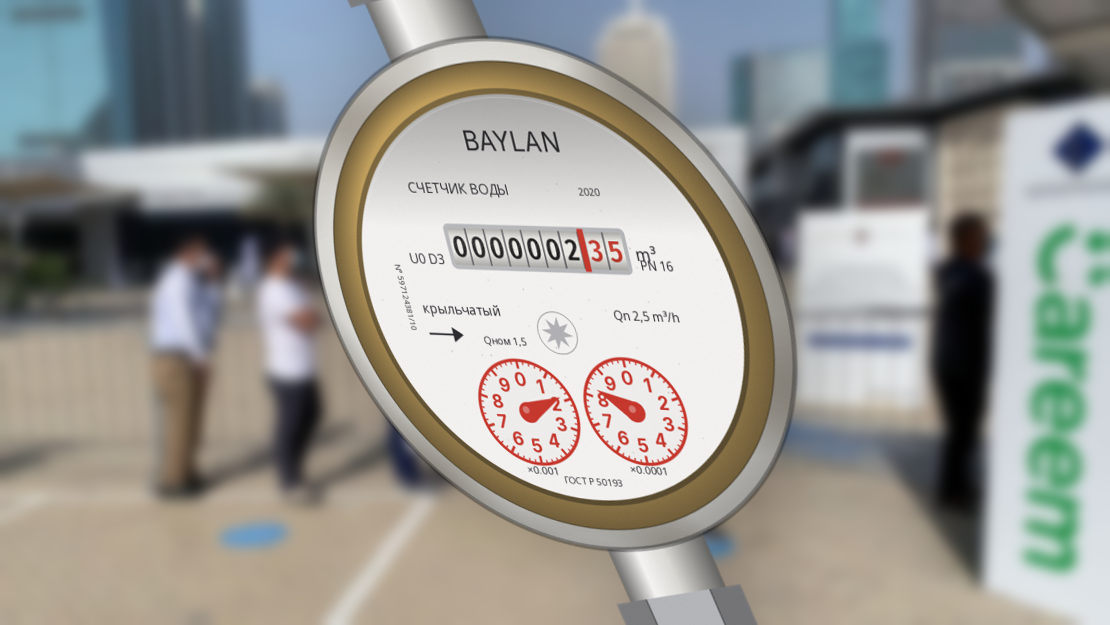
{"value": 2.3518, "unit": "m³"}
